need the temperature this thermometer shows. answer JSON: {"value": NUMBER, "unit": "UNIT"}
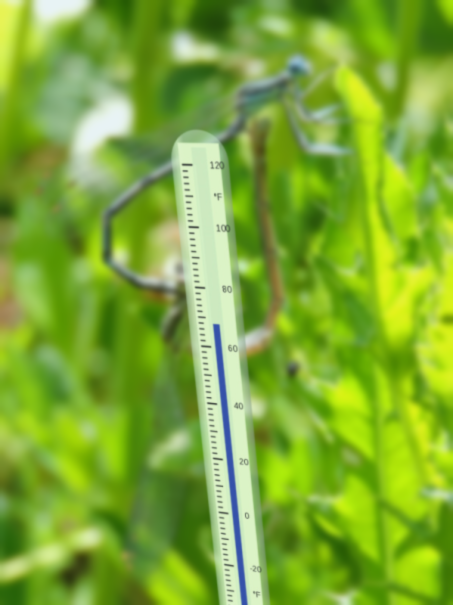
{"value": 68, "unit": "°F"}
